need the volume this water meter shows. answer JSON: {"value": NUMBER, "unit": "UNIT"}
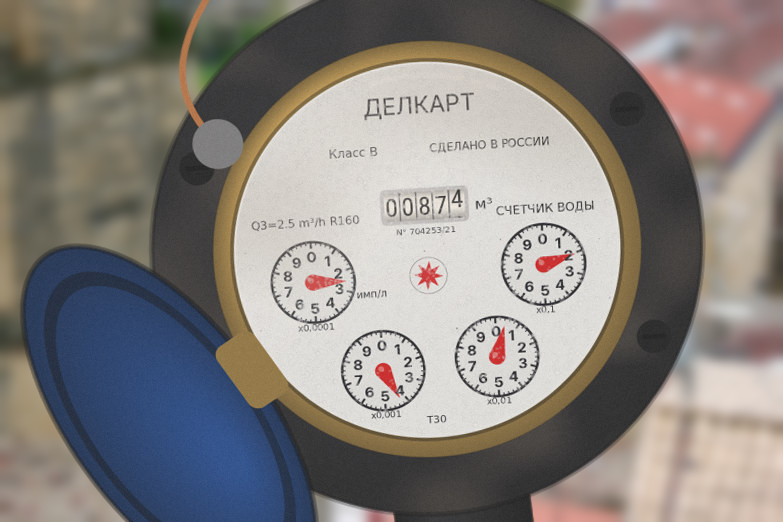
{"value": 874.2042, "unit": "m³"}
